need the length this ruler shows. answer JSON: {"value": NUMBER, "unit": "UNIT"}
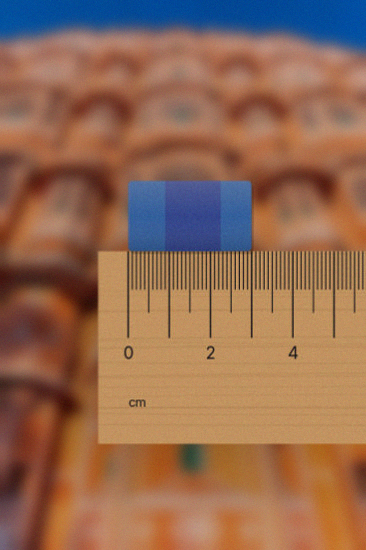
{"value": 3, "unit": "cm"}
